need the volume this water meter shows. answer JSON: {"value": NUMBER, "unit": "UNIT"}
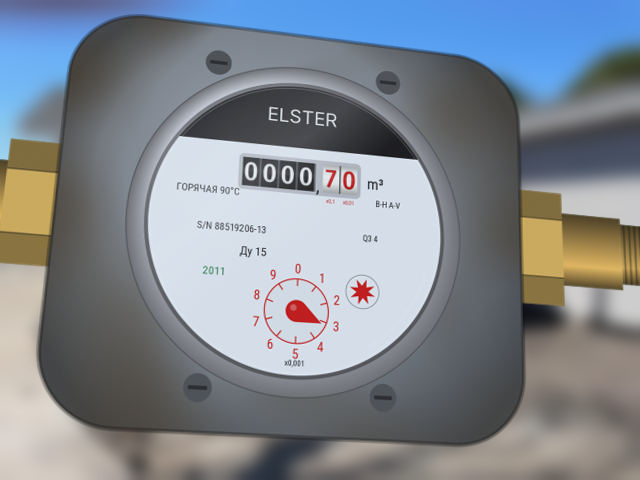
{"value": 0.703, "unit": "m³"}
